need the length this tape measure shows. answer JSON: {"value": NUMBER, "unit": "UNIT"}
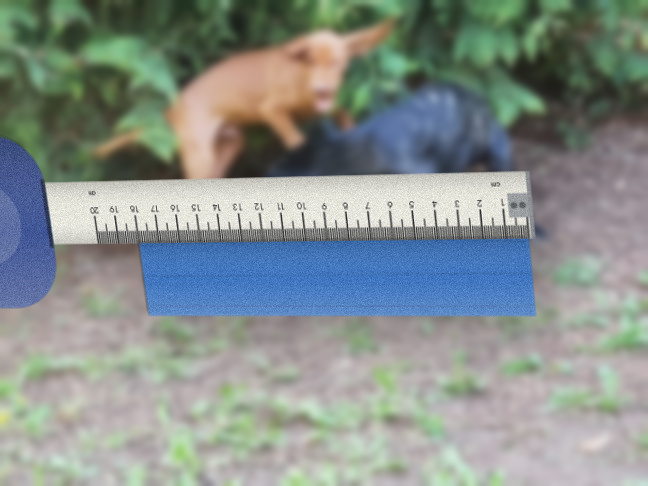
{"value": 18, "unit": "cm"}
